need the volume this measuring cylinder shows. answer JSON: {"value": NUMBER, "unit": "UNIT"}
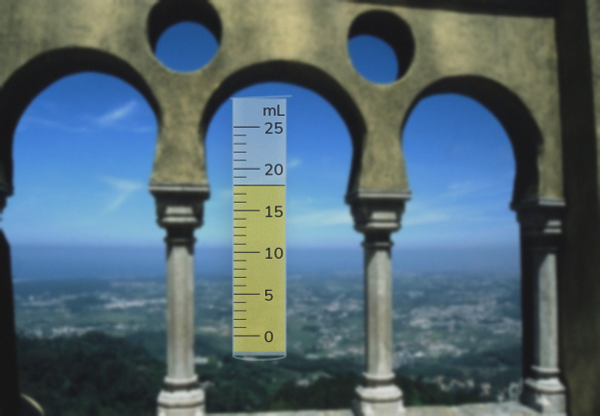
{"value": 18, "unit": "mL"}
